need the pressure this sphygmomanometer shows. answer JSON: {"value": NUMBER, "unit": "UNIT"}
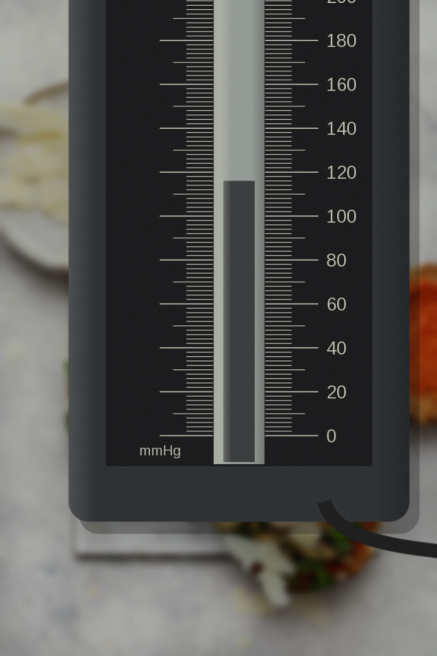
{"value": 116, "unit": "mmHg"}
